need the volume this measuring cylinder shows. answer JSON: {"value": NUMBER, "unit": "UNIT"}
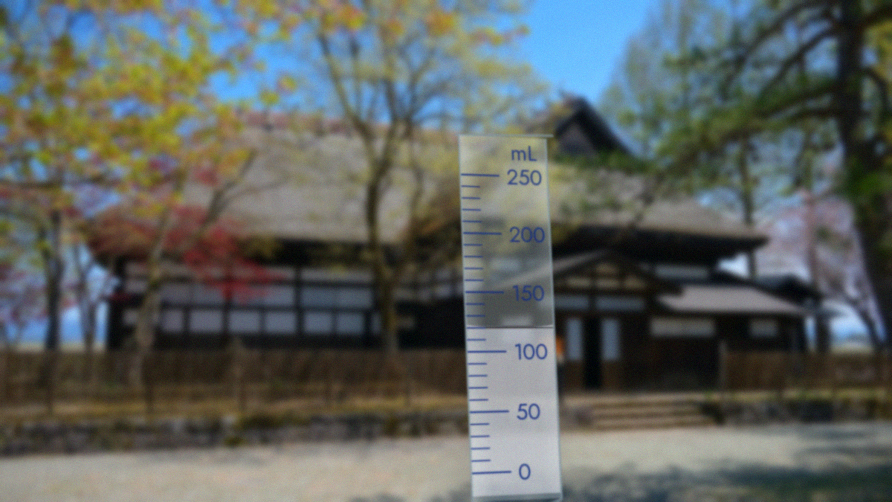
{"value": 120, "unit": "mL"}
